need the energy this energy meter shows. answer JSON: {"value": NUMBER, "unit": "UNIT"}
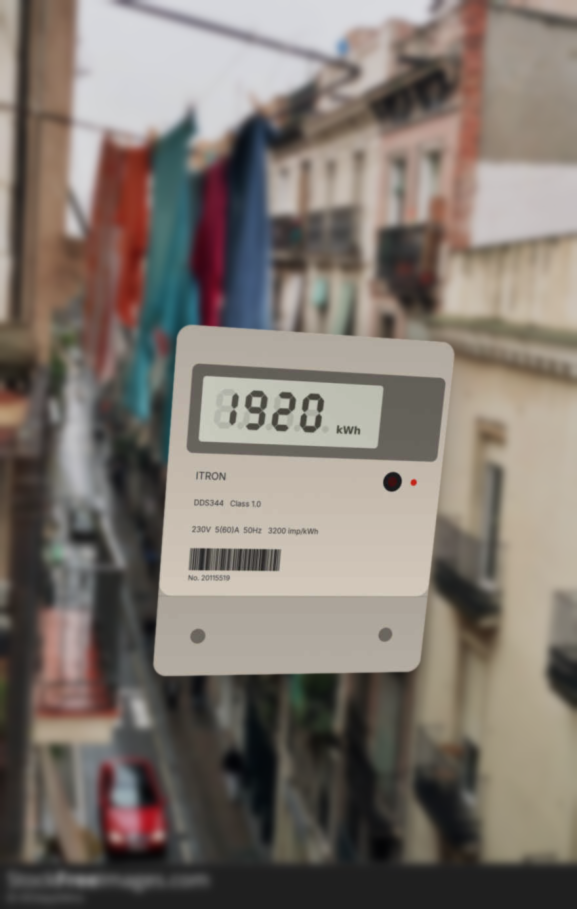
{"value": 1920, "unit": "kWh"}
